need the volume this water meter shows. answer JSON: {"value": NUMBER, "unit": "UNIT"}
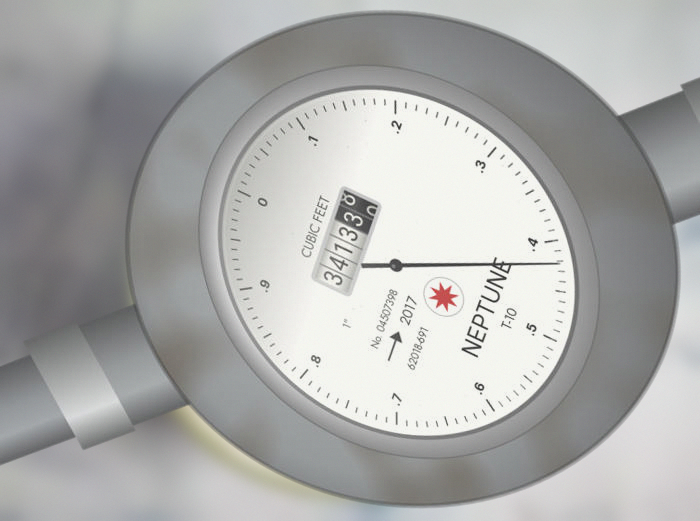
{"value": 341338.42, "unit": "ft³"}
